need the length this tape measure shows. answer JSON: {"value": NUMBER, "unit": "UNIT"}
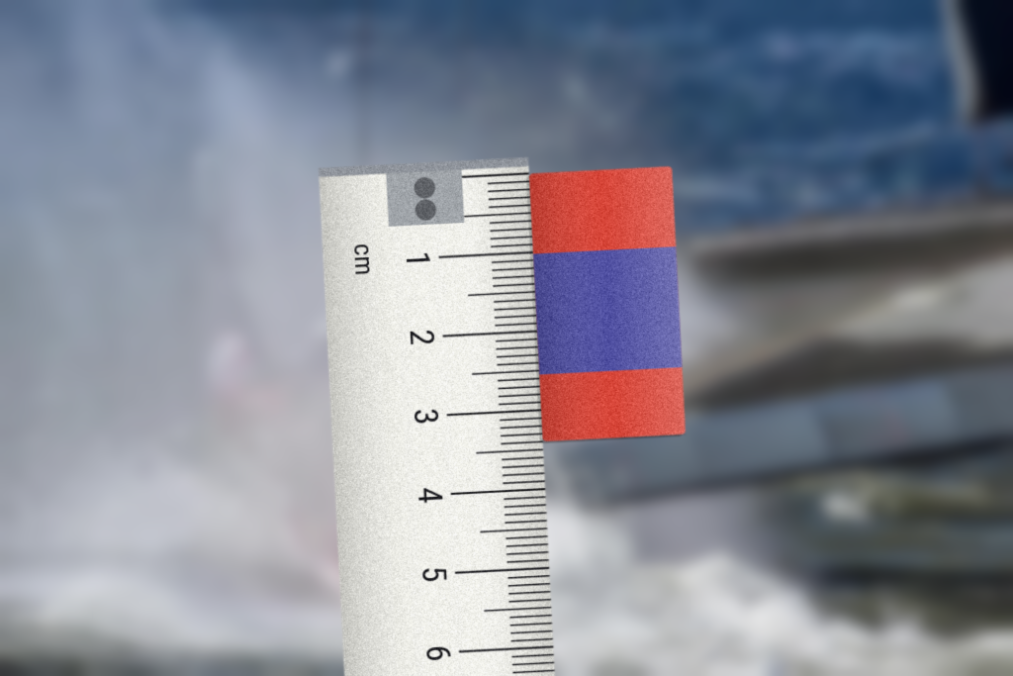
{"value": 3.4, "unit": "cm"}
